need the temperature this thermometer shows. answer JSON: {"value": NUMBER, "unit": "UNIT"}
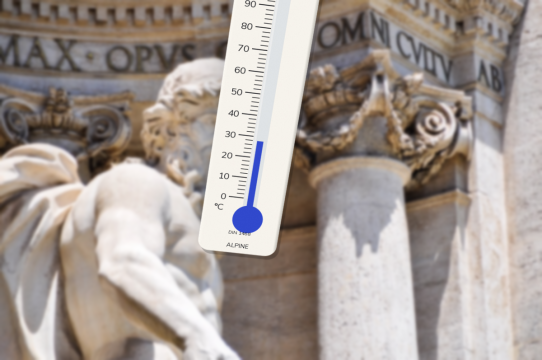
{"value": 28, "unit": "°C"}
